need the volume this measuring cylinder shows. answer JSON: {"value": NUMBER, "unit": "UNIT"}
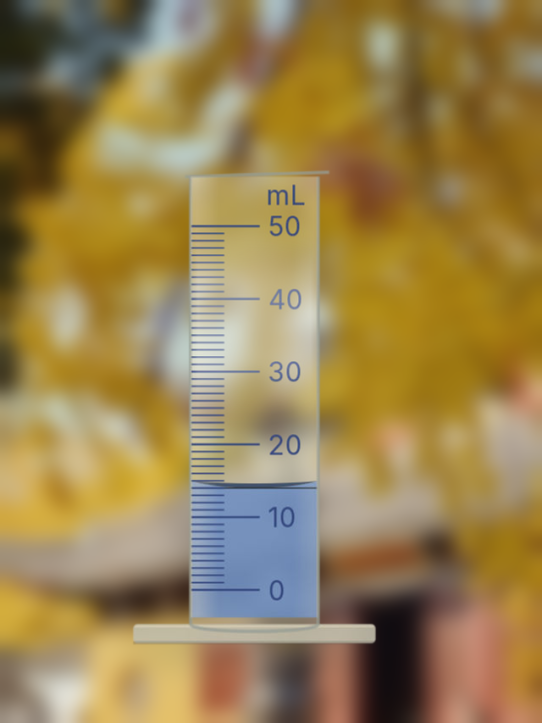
{"value": 14, "unit": "mL"}
